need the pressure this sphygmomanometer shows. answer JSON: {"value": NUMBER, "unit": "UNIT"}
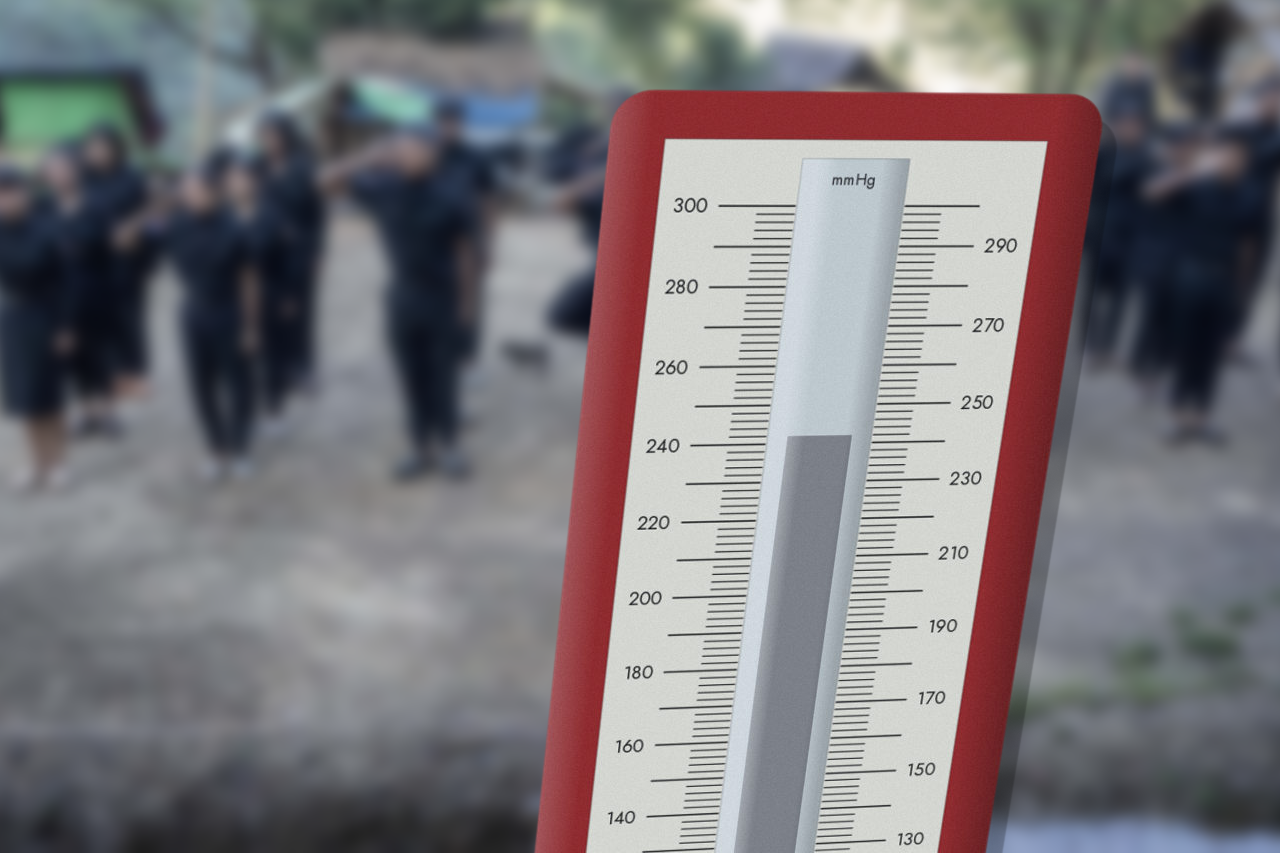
{"value": 242, "unit": "mmHg"}
